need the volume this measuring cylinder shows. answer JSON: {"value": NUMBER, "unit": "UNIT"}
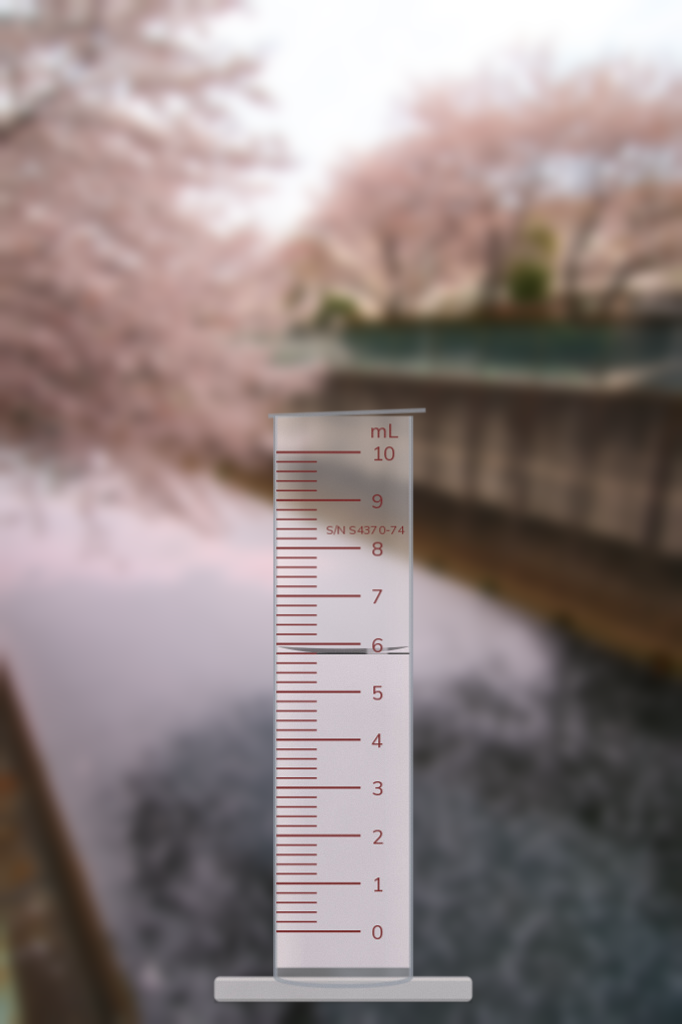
{"value": 5.8, "unit": "mL"}
